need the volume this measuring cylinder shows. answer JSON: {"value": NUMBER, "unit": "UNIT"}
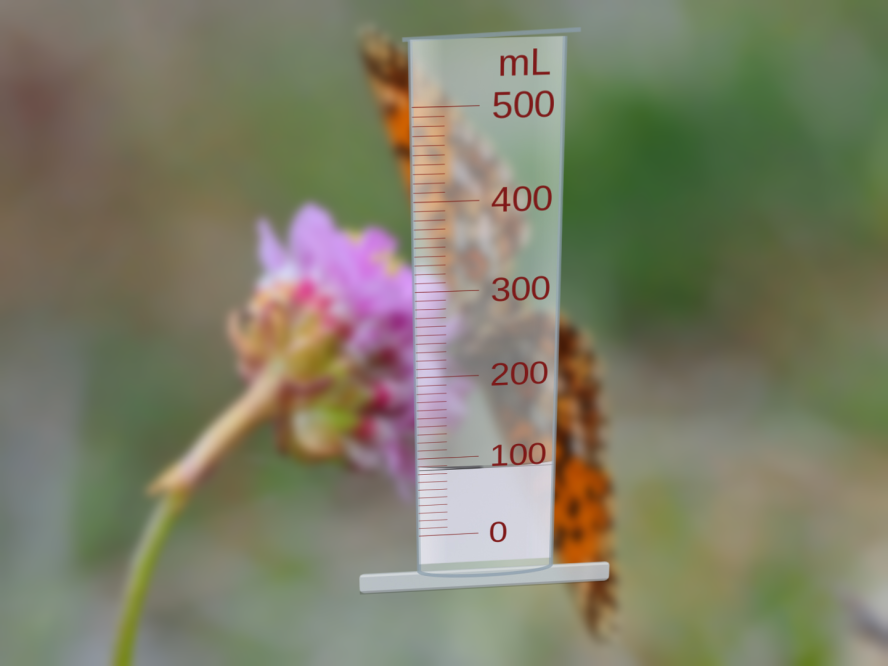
{"value": 85, "unit": "mL"}
